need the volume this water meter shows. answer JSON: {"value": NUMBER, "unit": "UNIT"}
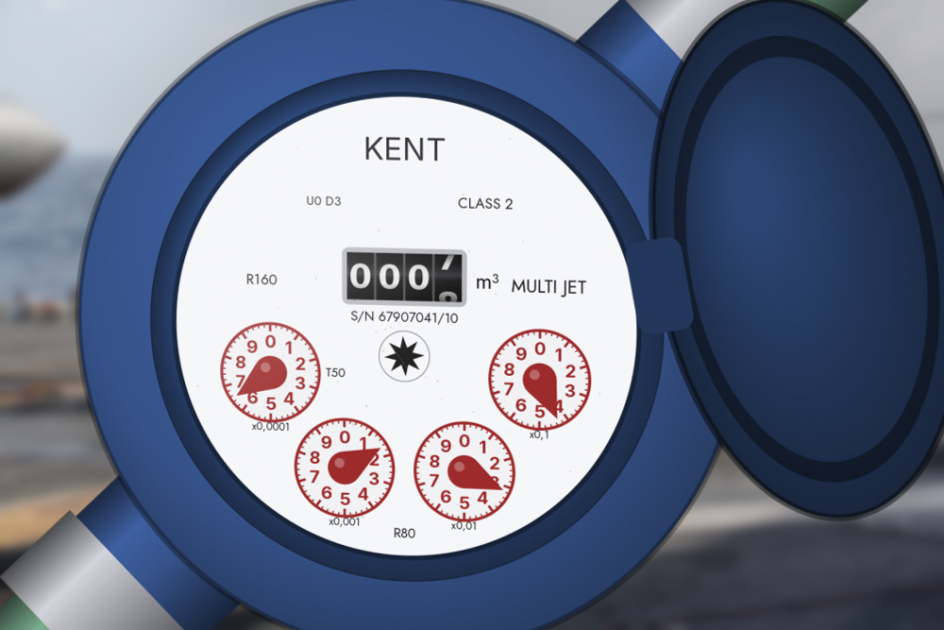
{"value": 7.4316, "unit": "m³"}
